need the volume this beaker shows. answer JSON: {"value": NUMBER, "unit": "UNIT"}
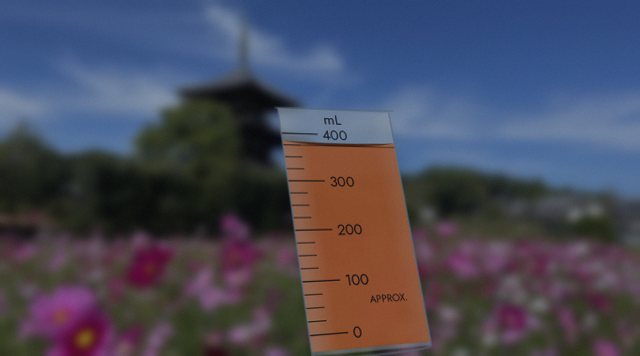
{"value": 375, "unit": "mL"}
